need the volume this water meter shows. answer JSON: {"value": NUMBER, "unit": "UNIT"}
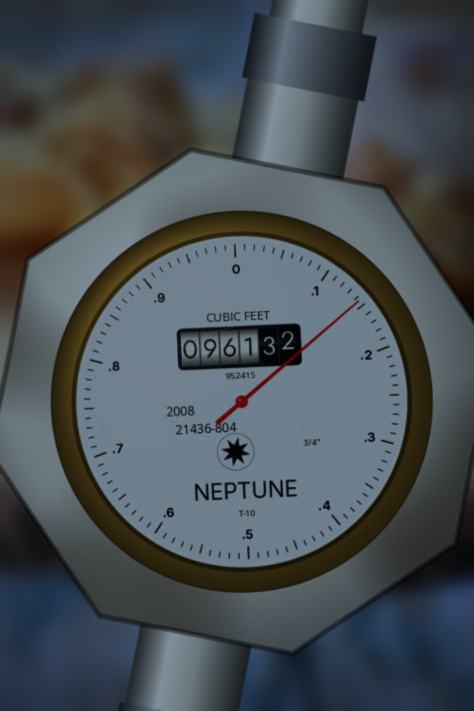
{"value": 96132.14, "unit": "ft³"}
